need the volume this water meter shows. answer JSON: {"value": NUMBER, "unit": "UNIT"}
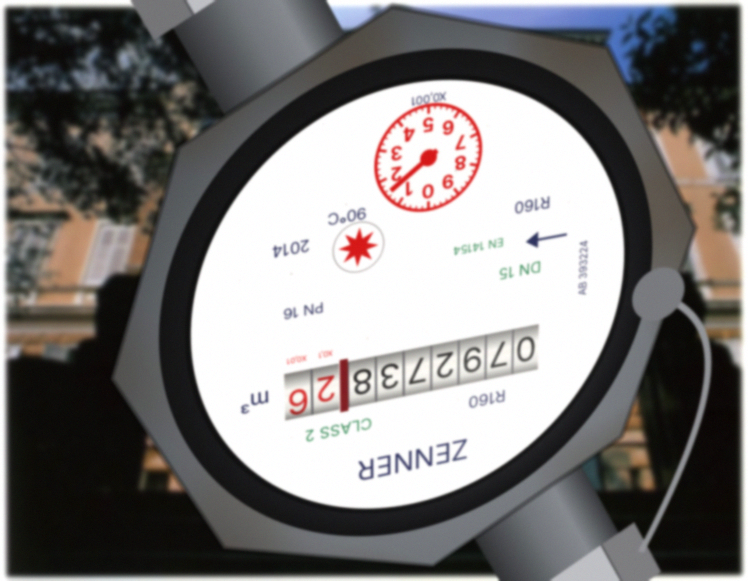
{"value": 792738.261, "unit": "m³"}
